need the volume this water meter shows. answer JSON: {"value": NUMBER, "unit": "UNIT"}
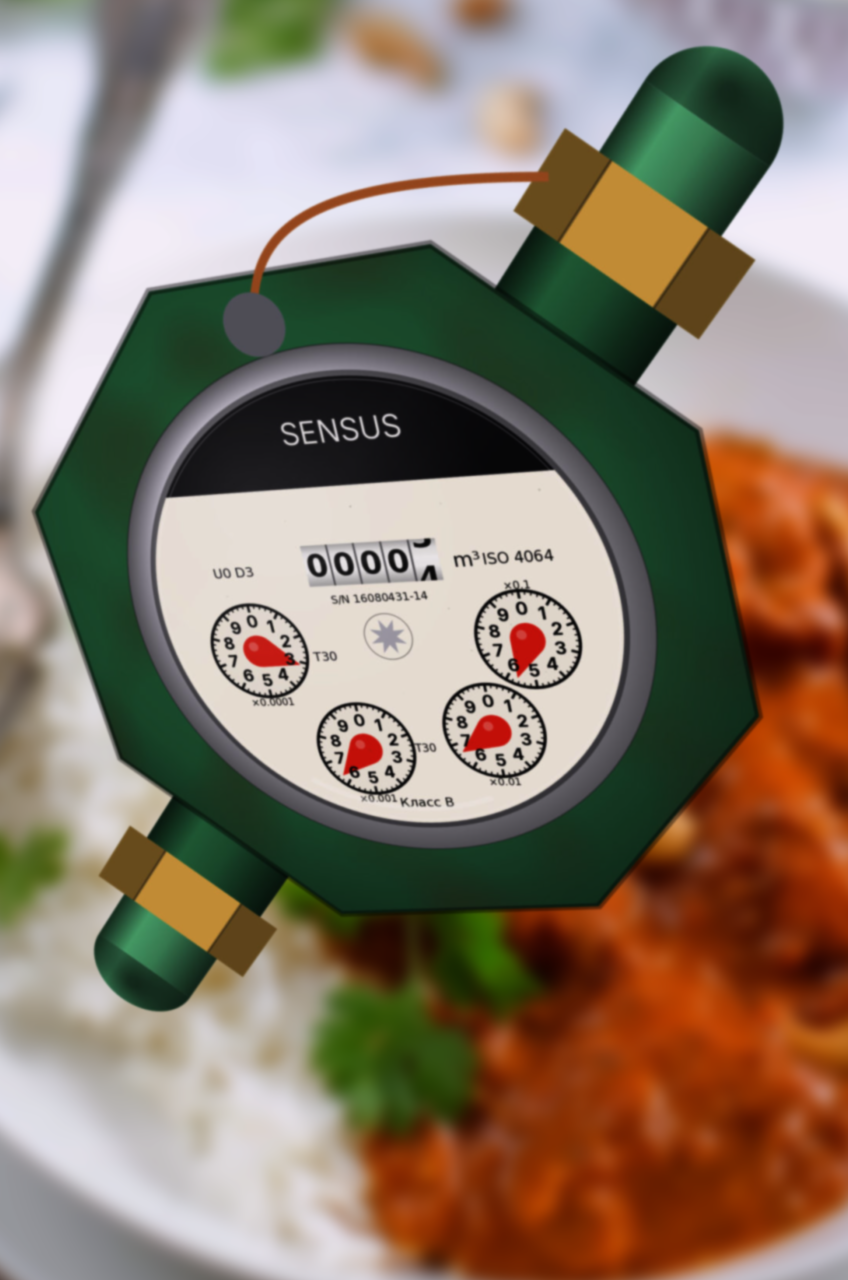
{"value": 3.5663, "unit": "m³"}
